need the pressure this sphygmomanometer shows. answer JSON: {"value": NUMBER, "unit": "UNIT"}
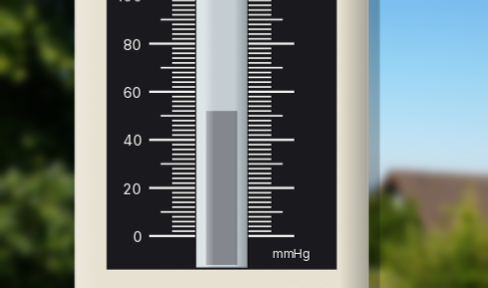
{"value": 52, "unit": "mmHg"}
